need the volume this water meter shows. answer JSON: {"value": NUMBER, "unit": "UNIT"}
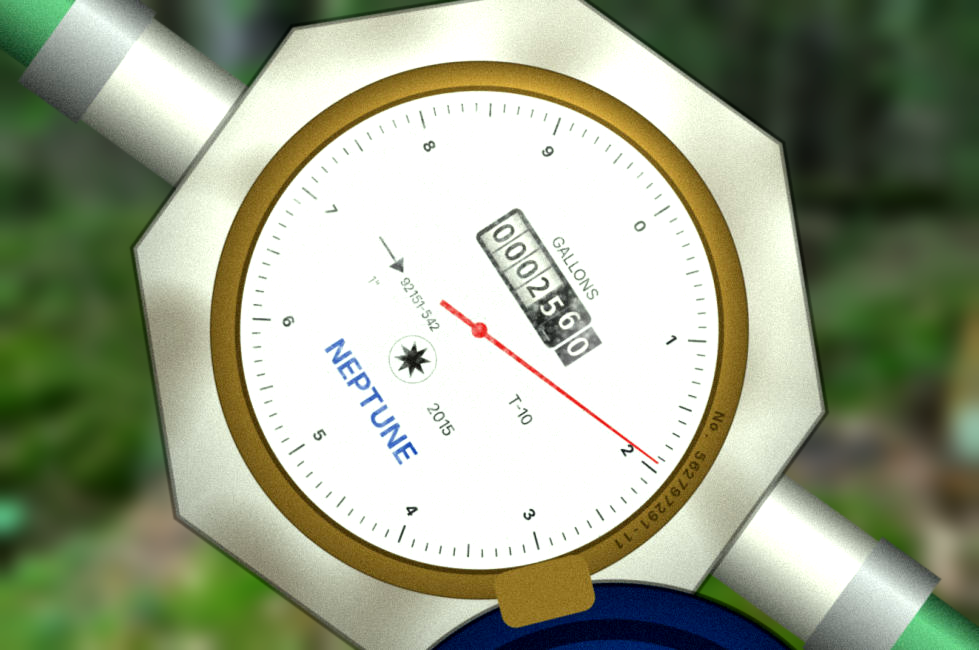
{"value": 2561.9, "unit": "gal"}
